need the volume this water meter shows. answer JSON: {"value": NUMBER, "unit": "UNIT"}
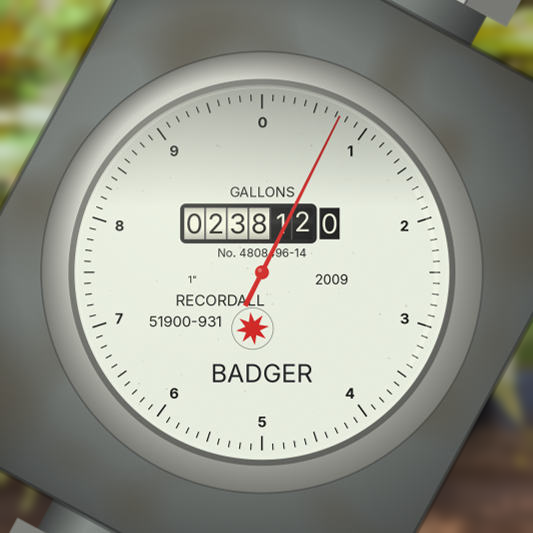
{"value": 238120.7, "unit": "gal"}
